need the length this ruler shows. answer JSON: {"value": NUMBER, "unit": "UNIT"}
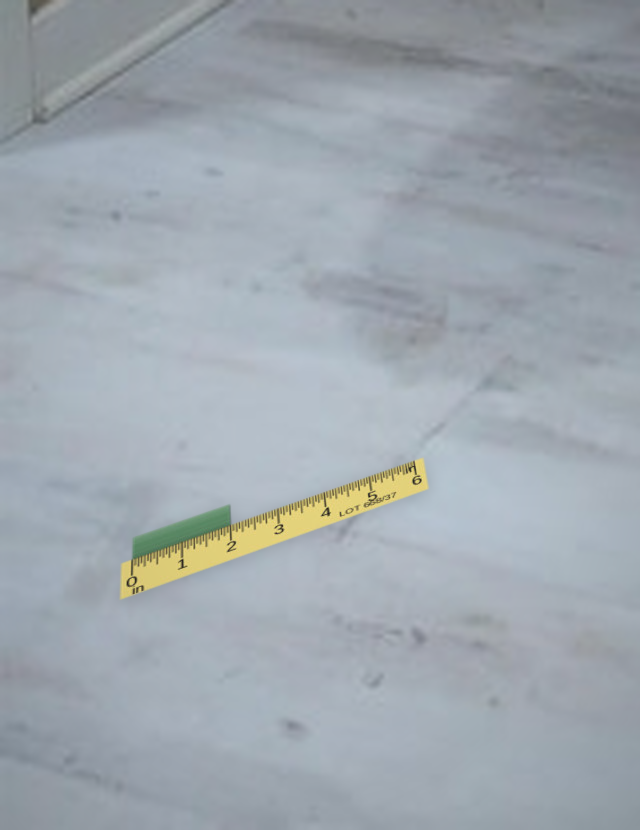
{"value": 2, "unit": "in"}
